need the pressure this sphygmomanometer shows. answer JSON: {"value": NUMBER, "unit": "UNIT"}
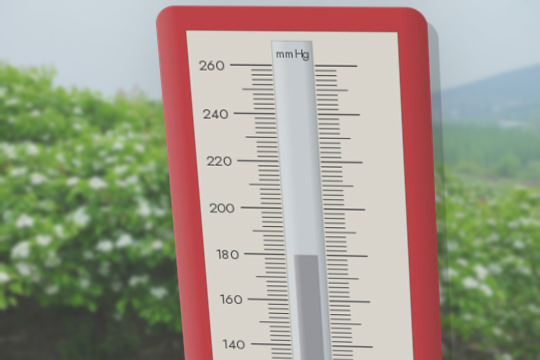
{"value": 180, "unit": "mmHg"}
